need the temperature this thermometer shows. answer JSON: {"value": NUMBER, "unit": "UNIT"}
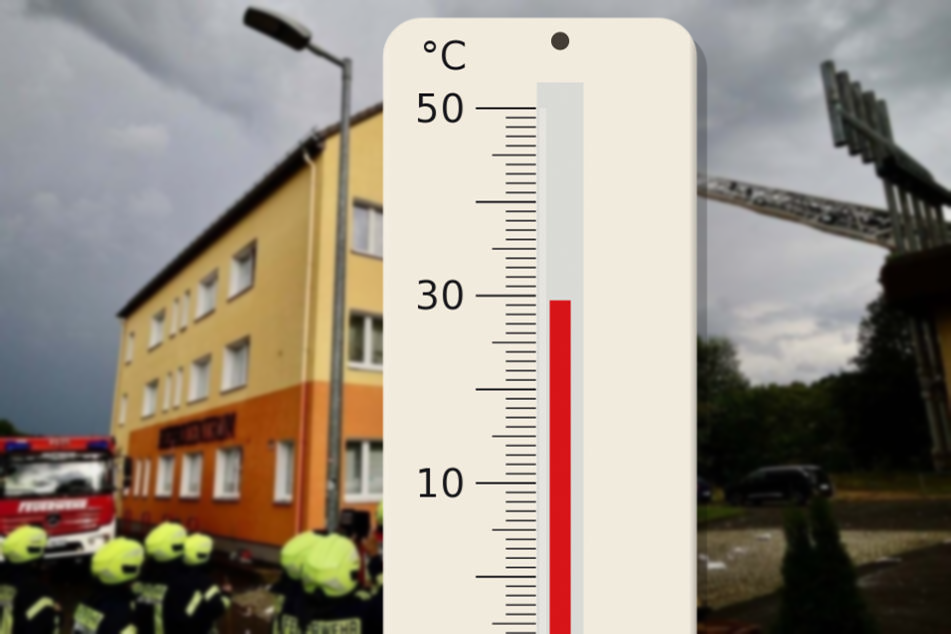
{"value": 29.5, "unit": "°C"}
